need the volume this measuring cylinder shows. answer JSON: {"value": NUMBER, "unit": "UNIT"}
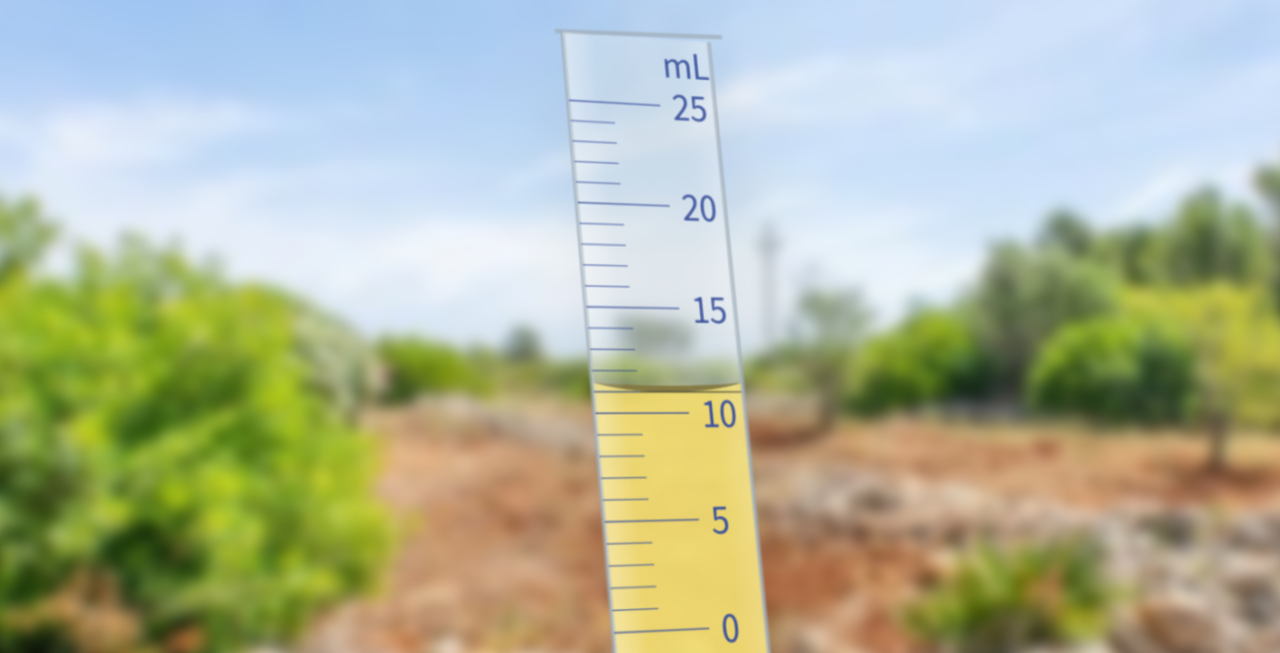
{"value": 11, "unit": "mL"}
